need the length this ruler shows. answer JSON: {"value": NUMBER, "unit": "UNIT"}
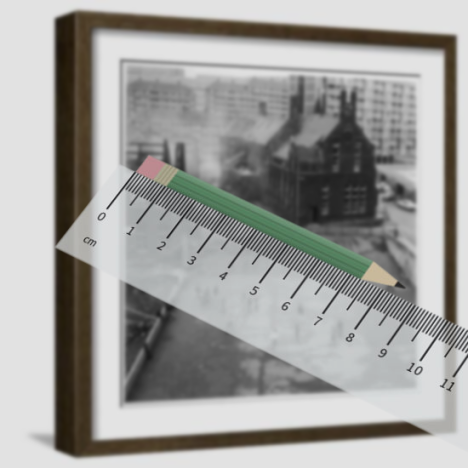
{"value": 8.5, "unit": "cm"}
